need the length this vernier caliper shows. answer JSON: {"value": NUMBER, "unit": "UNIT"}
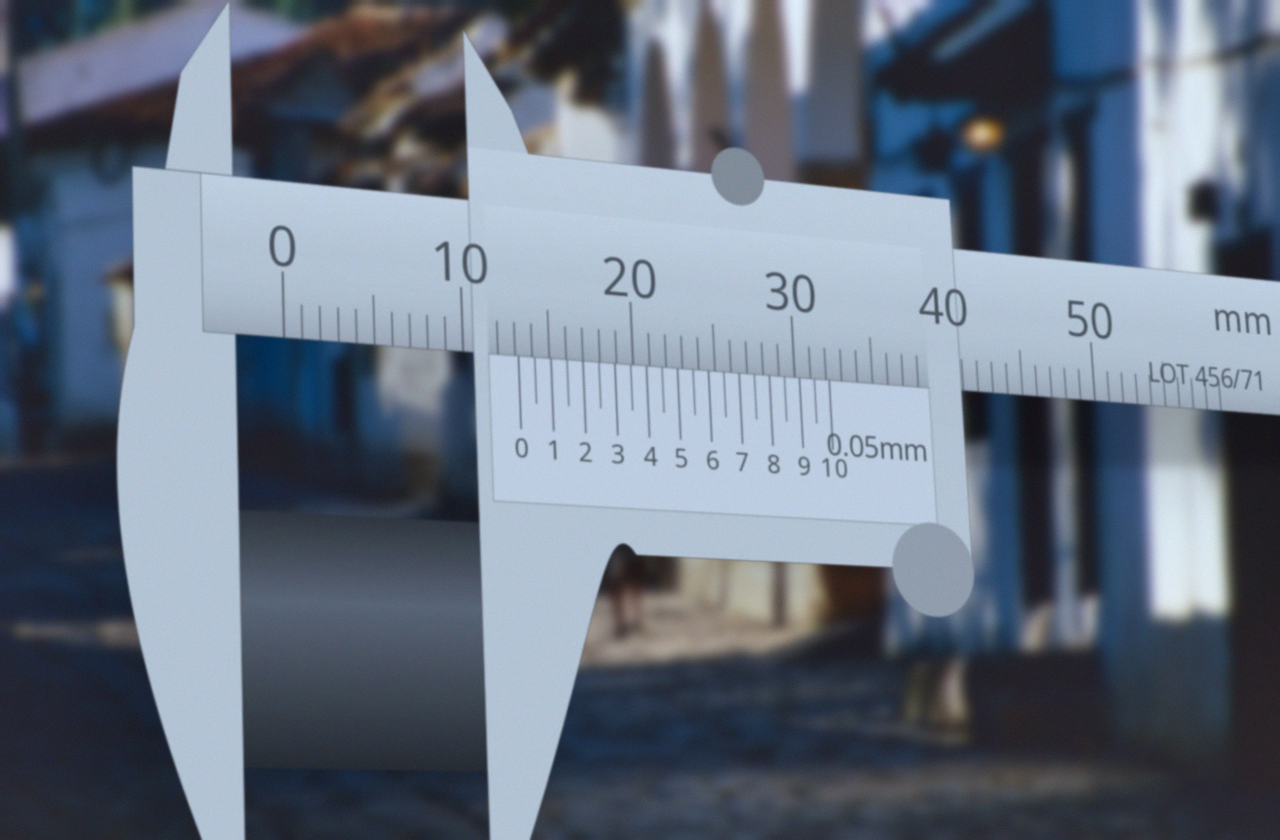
{"value": 13.2, "unit": "mm"}
